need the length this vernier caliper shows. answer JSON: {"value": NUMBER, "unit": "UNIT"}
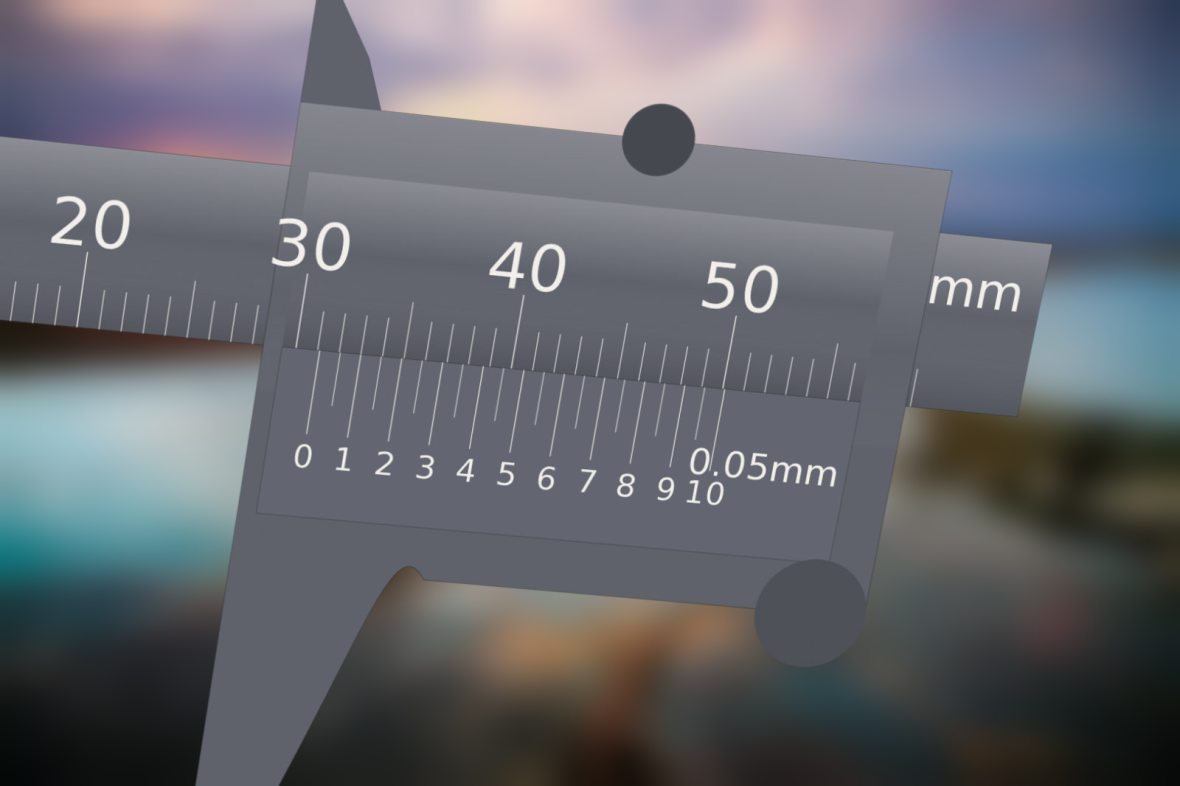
{"value": 31.1, "unit": "mm"}
